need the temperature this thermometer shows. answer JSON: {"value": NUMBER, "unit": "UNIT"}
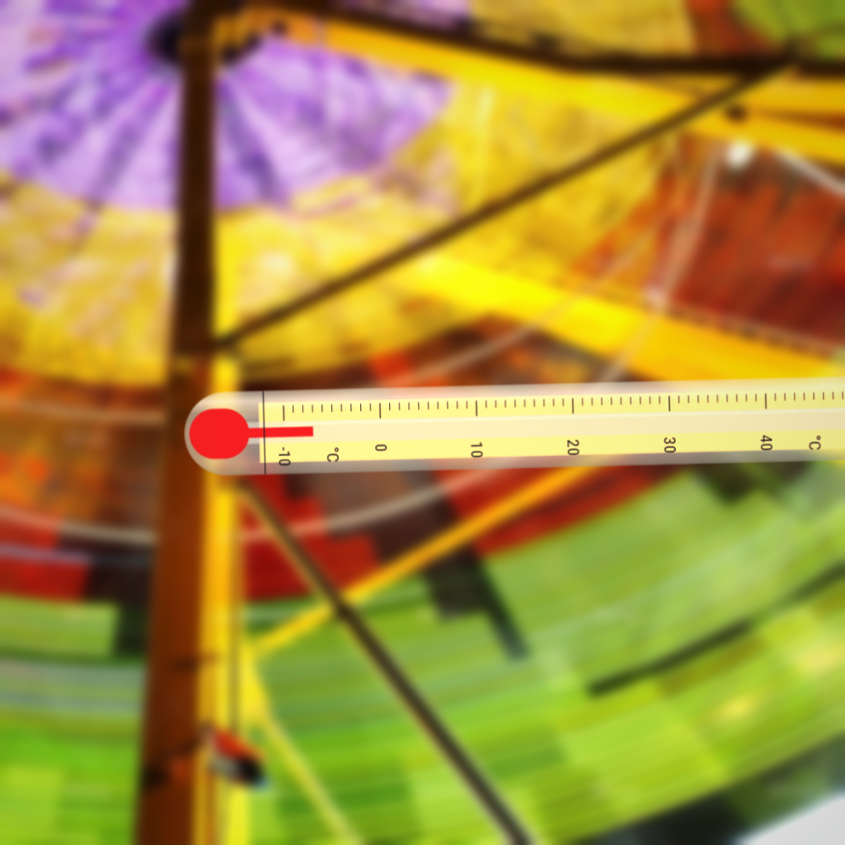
{"value": -7, "unit": "°C"}
